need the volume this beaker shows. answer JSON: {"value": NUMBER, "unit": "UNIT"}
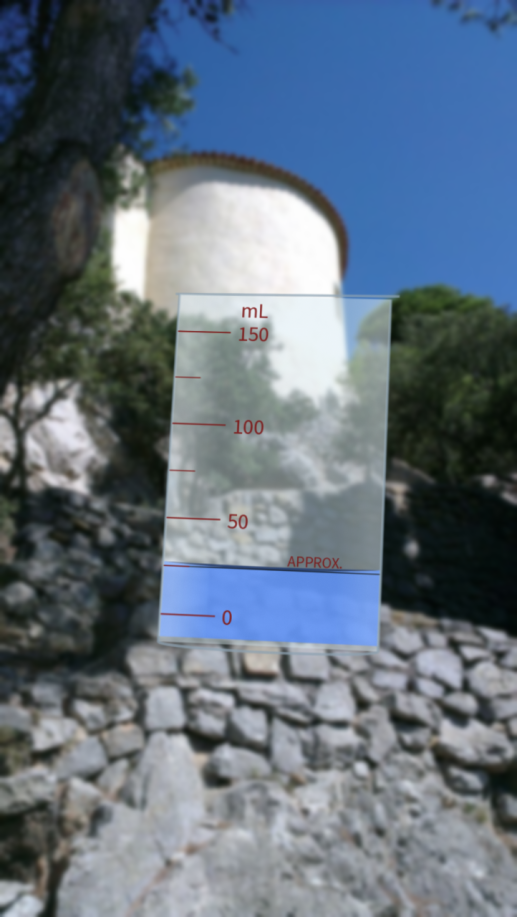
{"value": 25, "unit": "mL"}
